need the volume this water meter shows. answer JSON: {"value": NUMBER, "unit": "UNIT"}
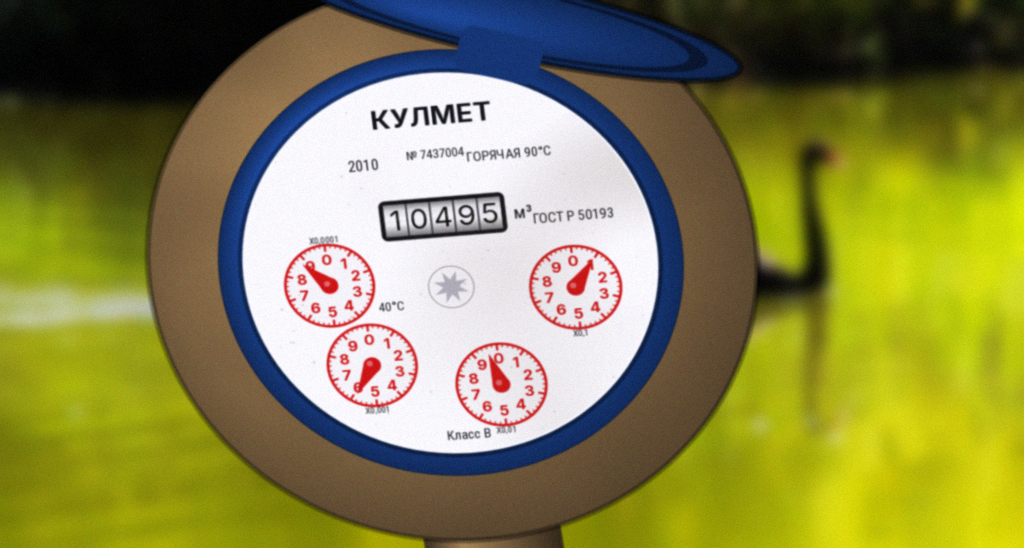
{"value": 10495.0958, "unit": "m³"}
